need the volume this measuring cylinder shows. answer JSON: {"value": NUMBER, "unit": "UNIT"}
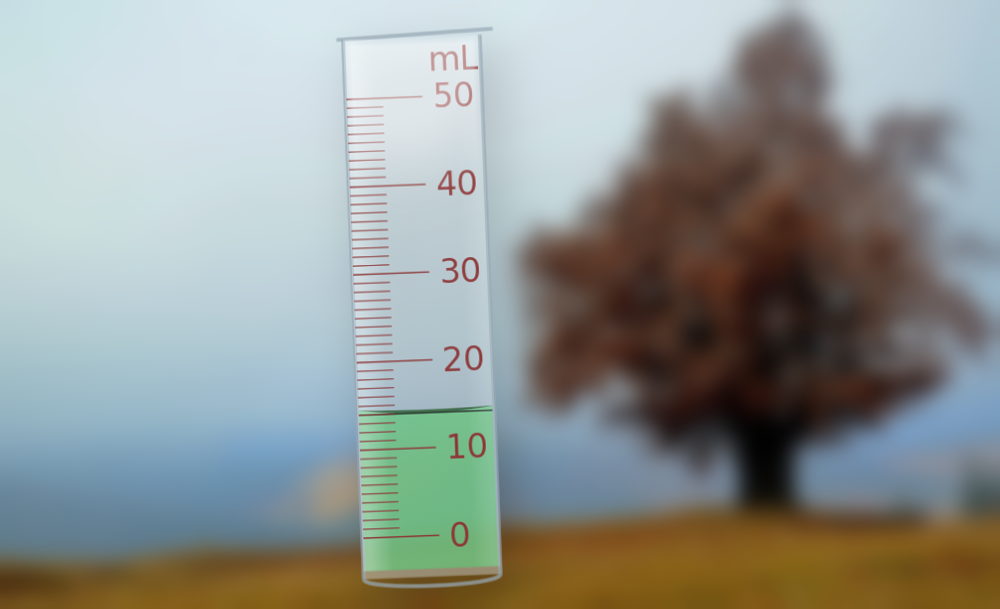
{"value": 14, "unit": "mL"}
